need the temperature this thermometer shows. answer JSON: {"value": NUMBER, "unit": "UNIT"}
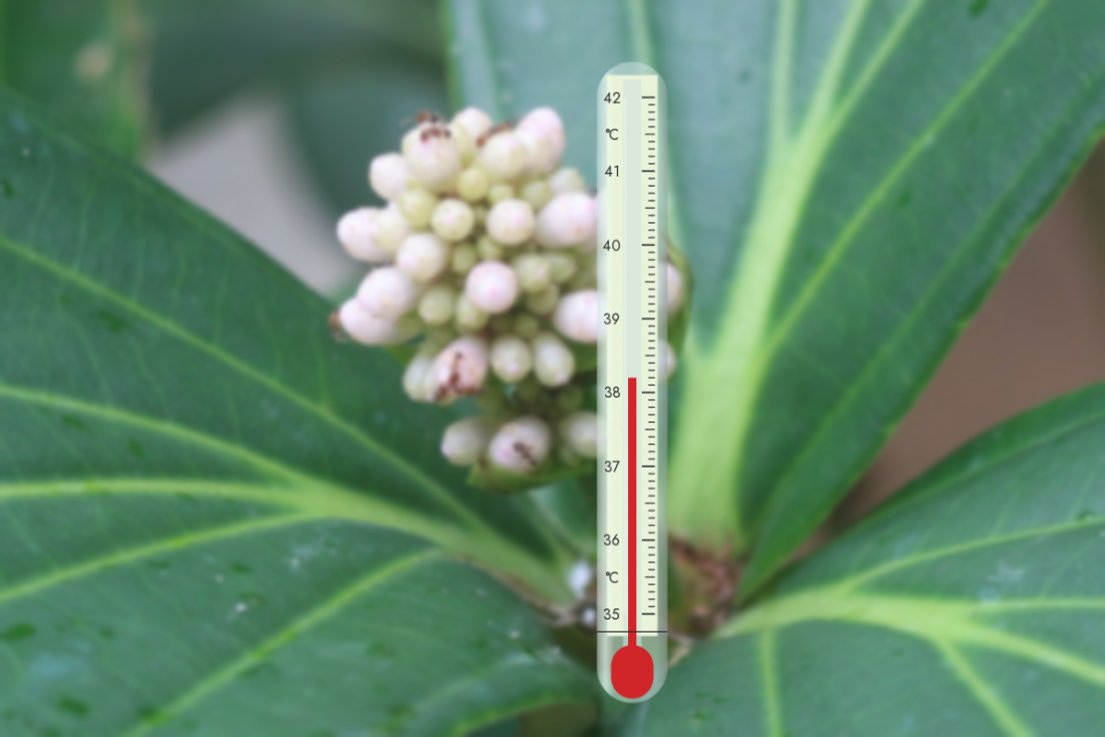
{"value": 38.2, "unit": "°C"}
